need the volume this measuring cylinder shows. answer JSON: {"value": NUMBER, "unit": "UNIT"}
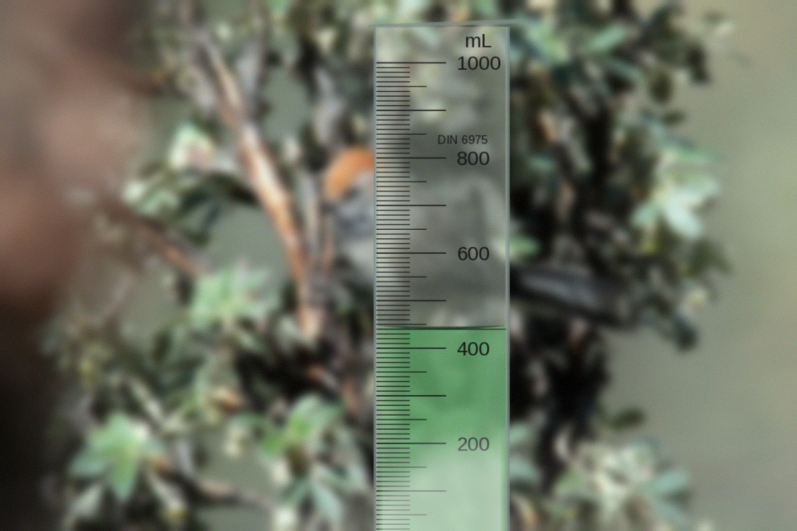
{"value": 440, "unit": "mL"}
